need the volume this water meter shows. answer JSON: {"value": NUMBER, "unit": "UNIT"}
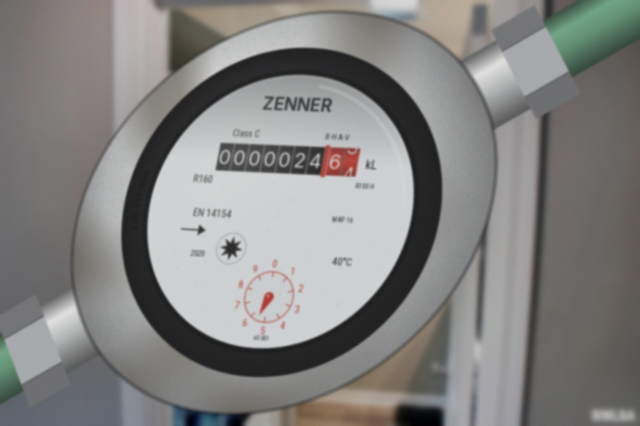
{"value": 24.635, "unit": "kL"}
